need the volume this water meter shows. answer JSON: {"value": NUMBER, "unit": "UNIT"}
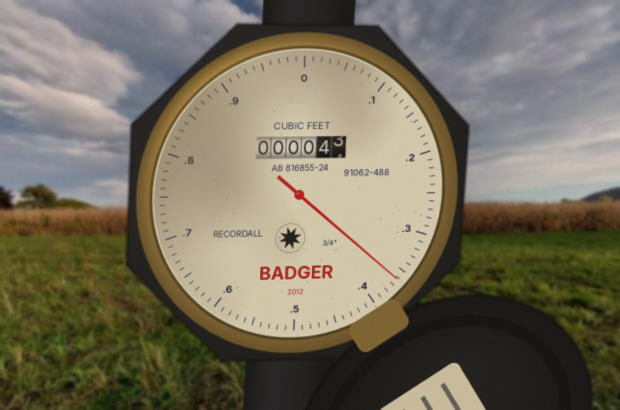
{"value": 43.36, "unit": "ft³"}
